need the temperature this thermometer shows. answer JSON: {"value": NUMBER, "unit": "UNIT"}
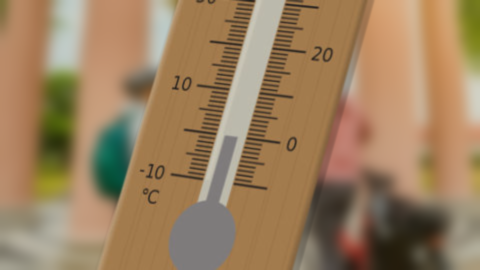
{"value": 0, "unit": "°C"}
